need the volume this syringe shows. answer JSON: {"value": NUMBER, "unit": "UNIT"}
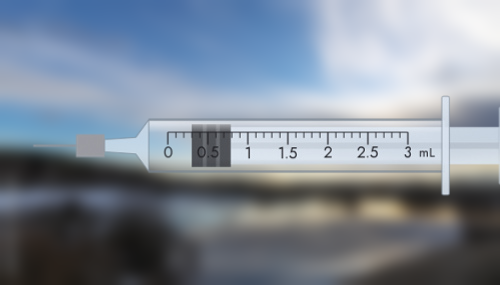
{"value": 0.3, "unit": "mL"}
